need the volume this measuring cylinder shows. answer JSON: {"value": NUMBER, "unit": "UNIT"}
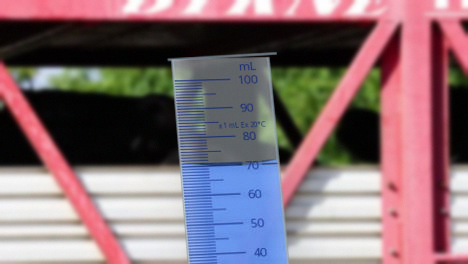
{"value": 70, "unit": "mL"}
